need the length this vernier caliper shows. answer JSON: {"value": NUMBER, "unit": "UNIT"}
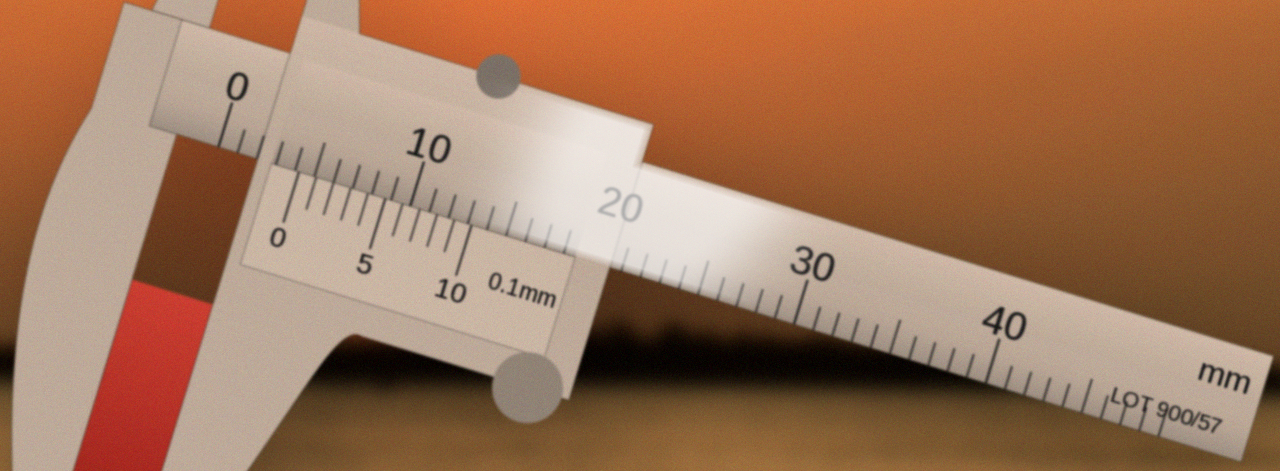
{"value": 4.2, "unit": "mm"}
